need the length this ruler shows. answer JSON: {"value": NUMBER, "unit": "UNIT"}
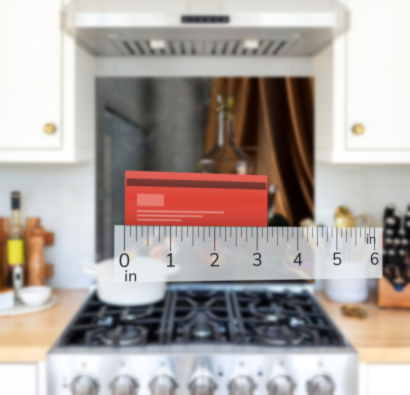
{"value": 3.25, "unit": "in"}
